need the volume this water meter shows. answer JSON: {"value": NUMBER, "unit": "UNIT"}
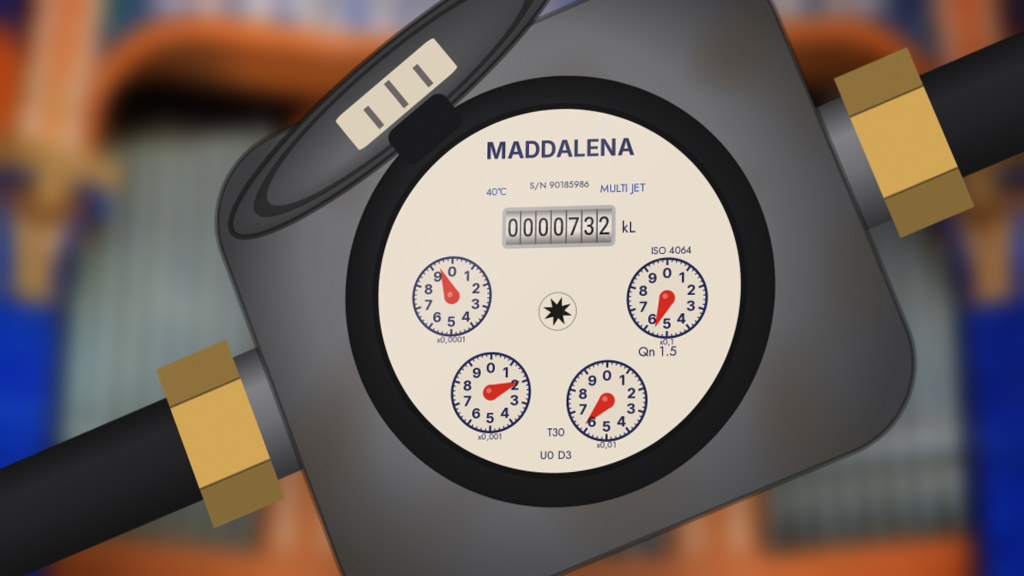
{"value": 732.5619, "unit": "kL"}
